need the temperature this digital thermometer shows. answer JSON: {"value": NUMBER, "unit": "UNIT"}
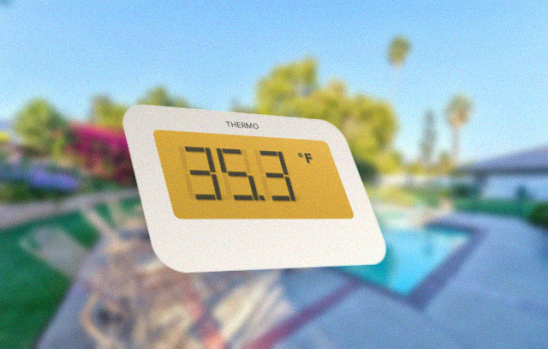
{"value": 35.3, "unit": "°F"}
